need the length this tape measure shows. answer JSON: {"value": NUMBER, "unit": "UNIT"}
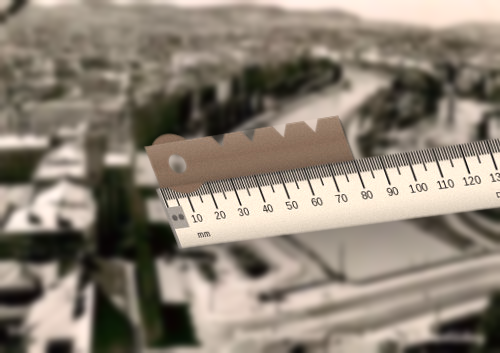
{"value": 80, "unit": "mm"}
